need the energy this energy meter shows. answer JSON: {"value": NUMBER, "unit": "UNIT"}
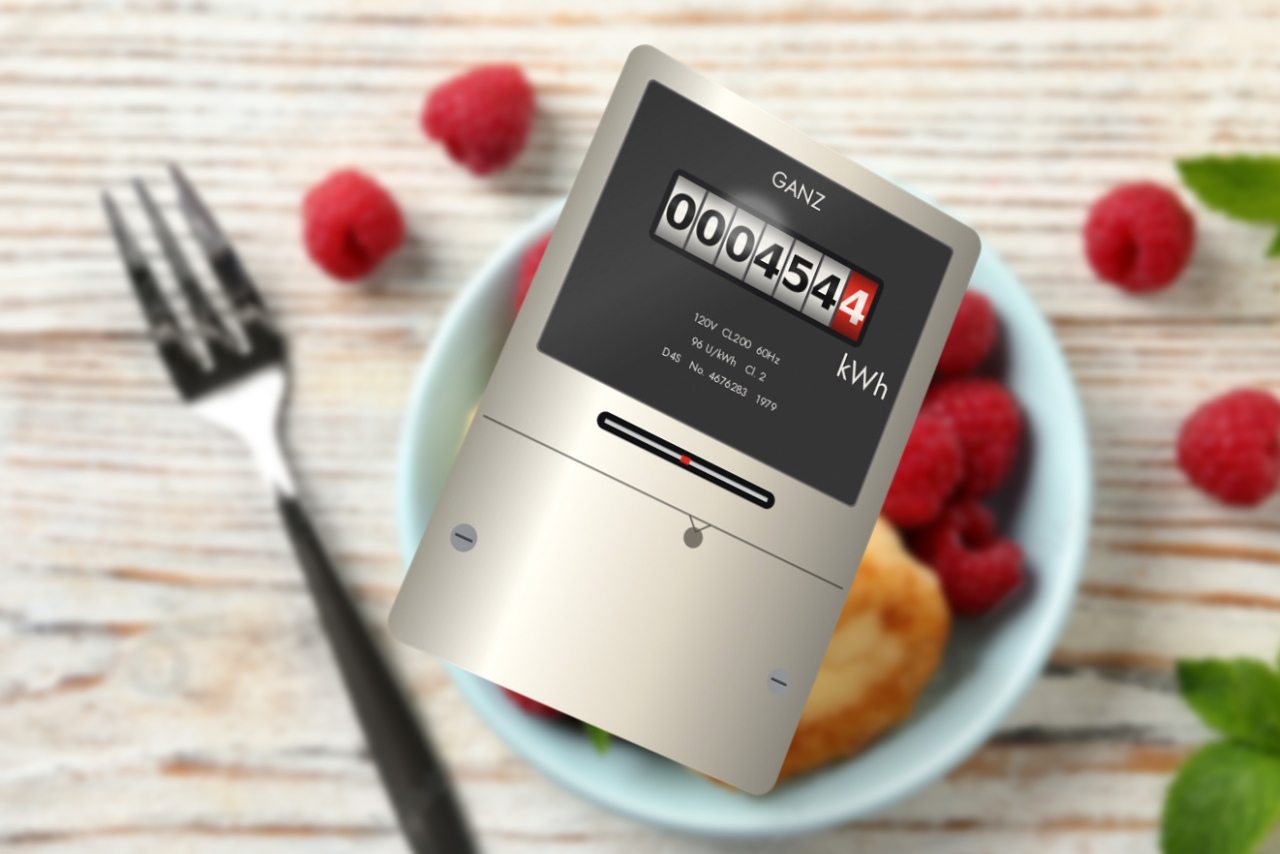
{"value": 454.4, "unit": "kWh"}
